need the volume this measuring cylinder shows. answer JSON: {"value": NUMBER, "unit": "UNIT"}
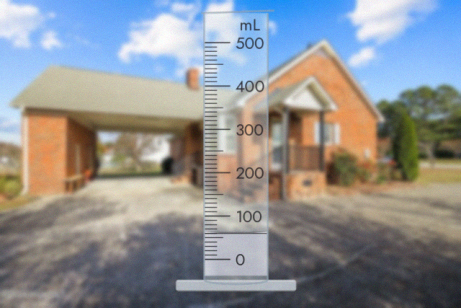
{"value": 60, "unit": "mL"}
